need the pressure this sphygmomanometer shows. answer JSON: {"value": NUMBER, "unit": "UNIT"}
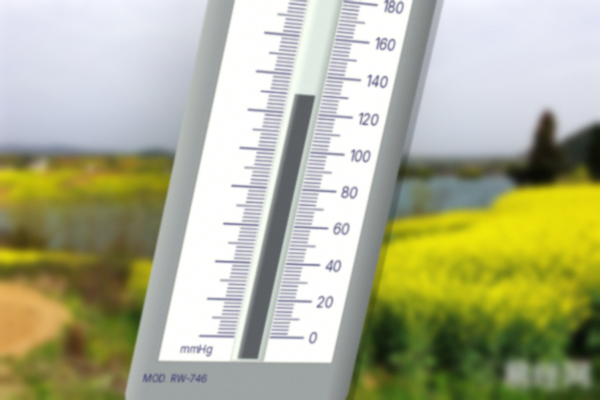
{"value": 130, "unit": "mmHg"}
